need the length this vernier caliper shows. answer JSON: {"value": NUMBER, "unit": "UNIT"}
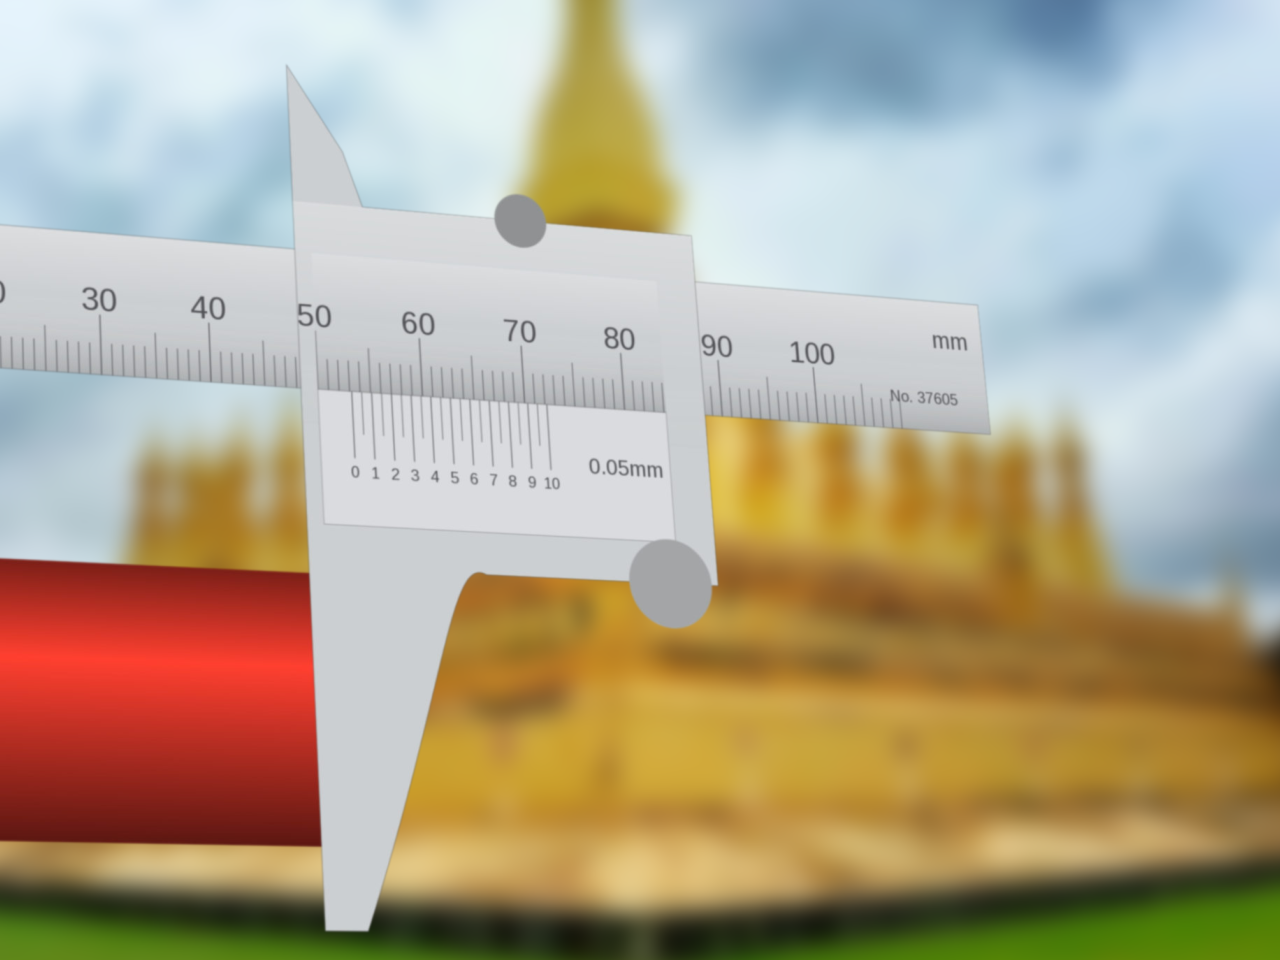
{"value": 53.2, "unit": "mm"}
